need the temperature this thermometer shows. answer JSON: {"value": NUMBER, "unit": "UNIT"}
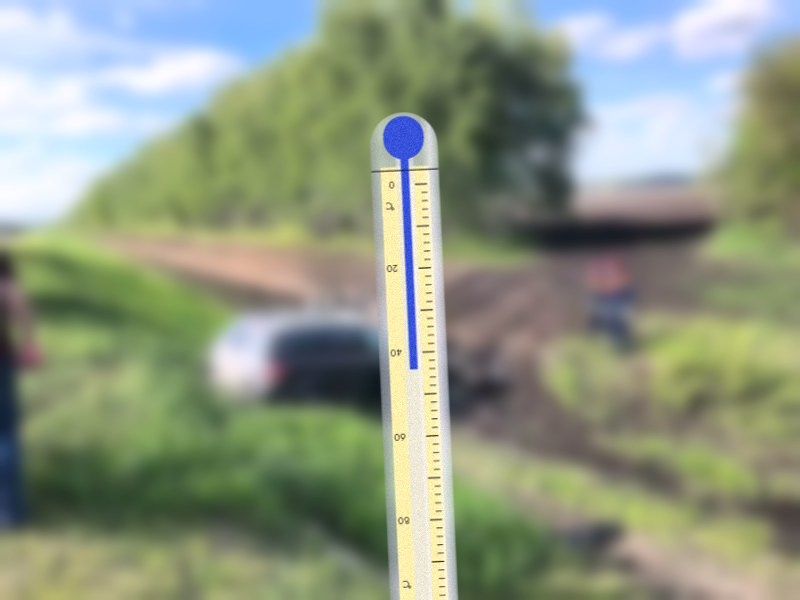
{"value": 44, "unit": "°C"}
